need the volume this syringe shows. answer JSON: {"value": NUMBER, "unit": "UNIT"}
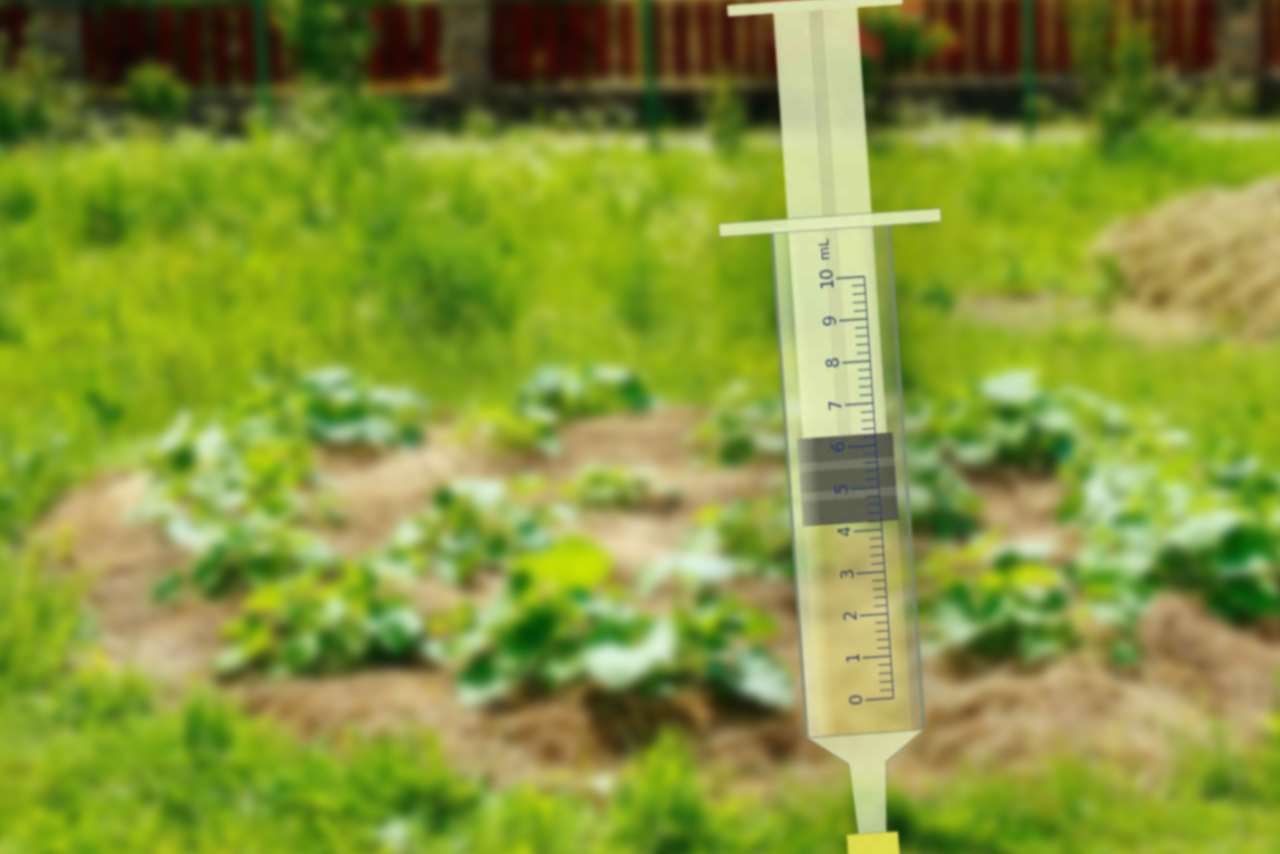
{"value": 4.2, "unit": "mL"}
